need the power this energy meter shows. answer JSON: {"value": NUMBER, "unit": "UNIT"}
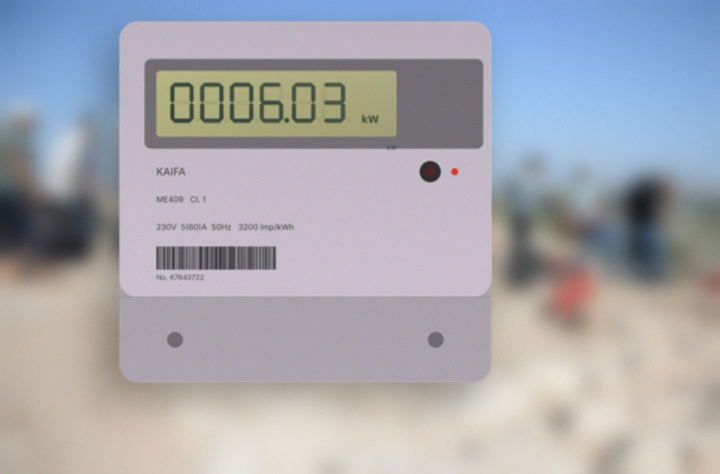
{"value": 6.03, "unit": "kW"}
